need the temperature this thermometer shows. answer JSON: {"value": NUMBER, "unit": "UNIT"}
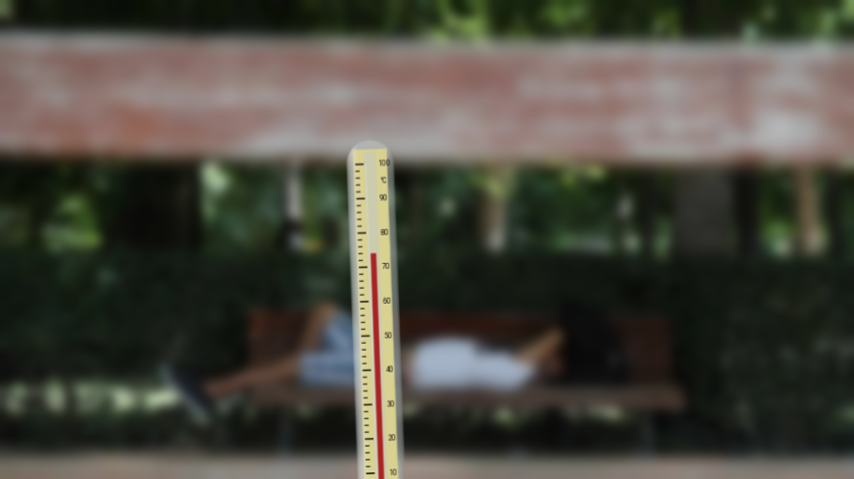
{"value": 74, "unit": "°C"}
